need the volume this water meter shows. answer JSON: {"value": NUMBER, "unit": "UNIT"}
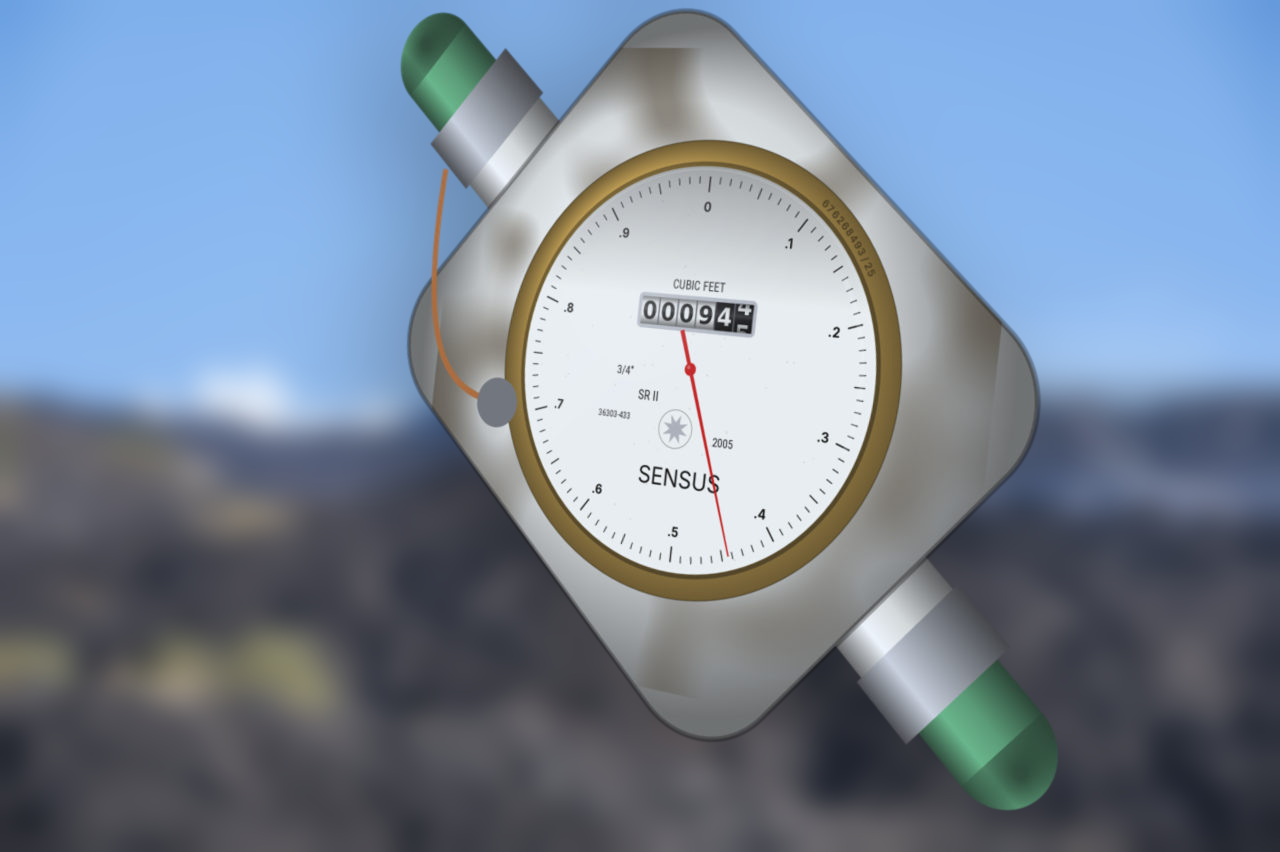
{"value": 944.44, "unit": "ft³"}
